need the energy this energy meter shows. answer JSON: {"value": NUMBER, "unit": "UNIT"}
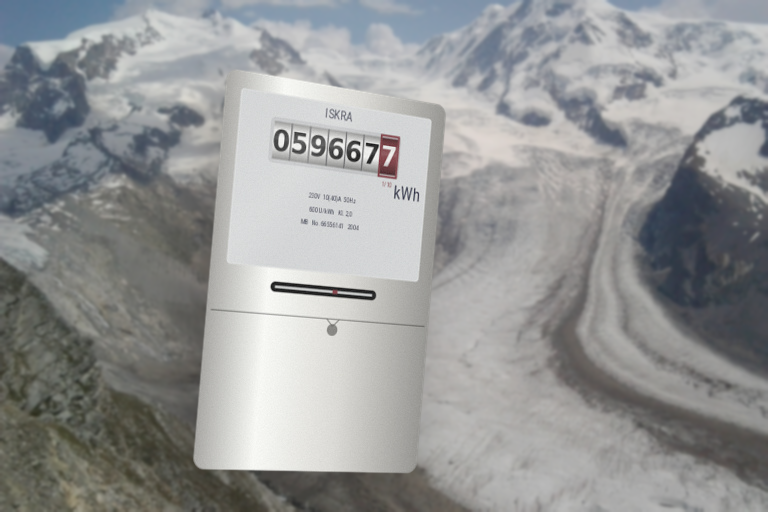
{"value": 59667.7, "unit": "kWh"}
